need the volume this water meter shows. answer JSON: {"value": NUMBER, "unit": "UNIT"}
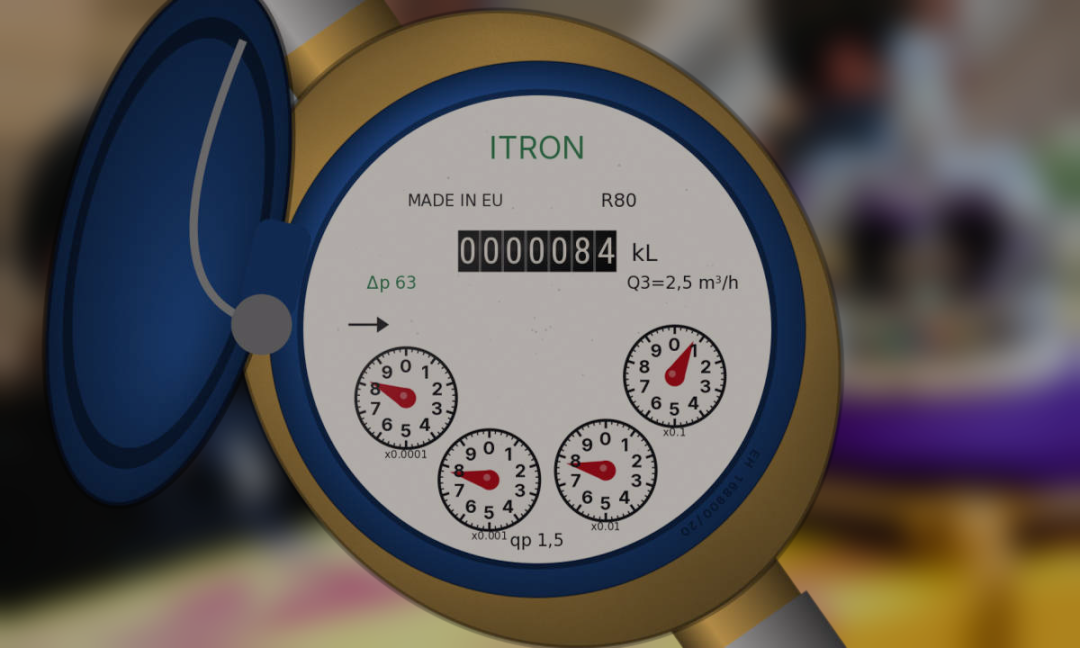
{"value": 84.0778, "unit": "kL"}
